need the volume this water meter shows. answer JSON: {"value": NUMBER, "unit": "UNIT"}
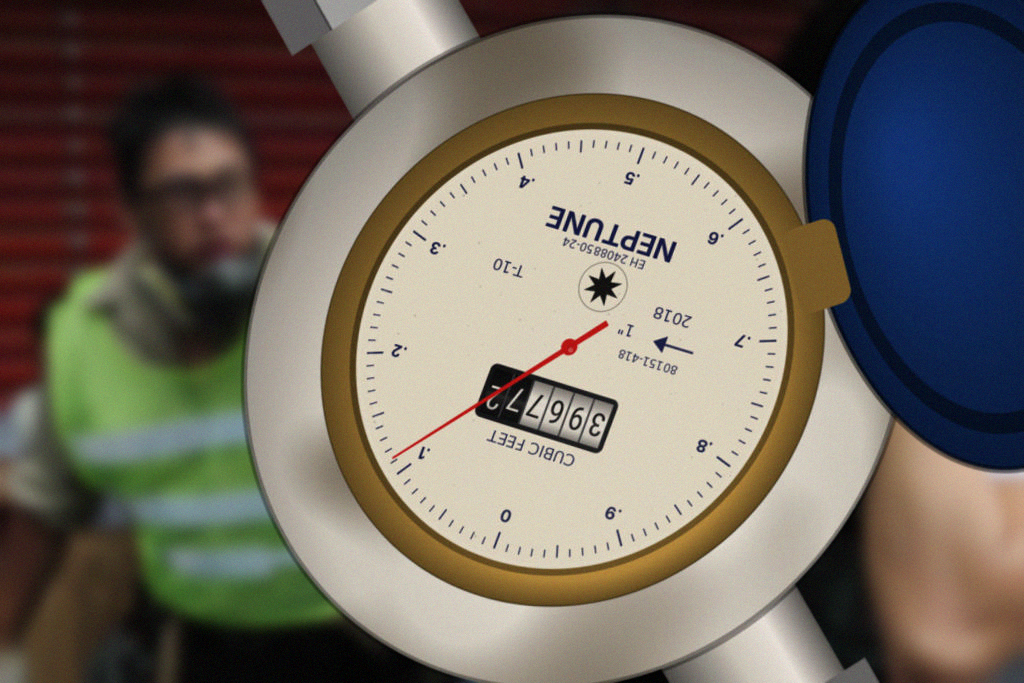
{"value": 396772.11, "unit": "ft³"}
